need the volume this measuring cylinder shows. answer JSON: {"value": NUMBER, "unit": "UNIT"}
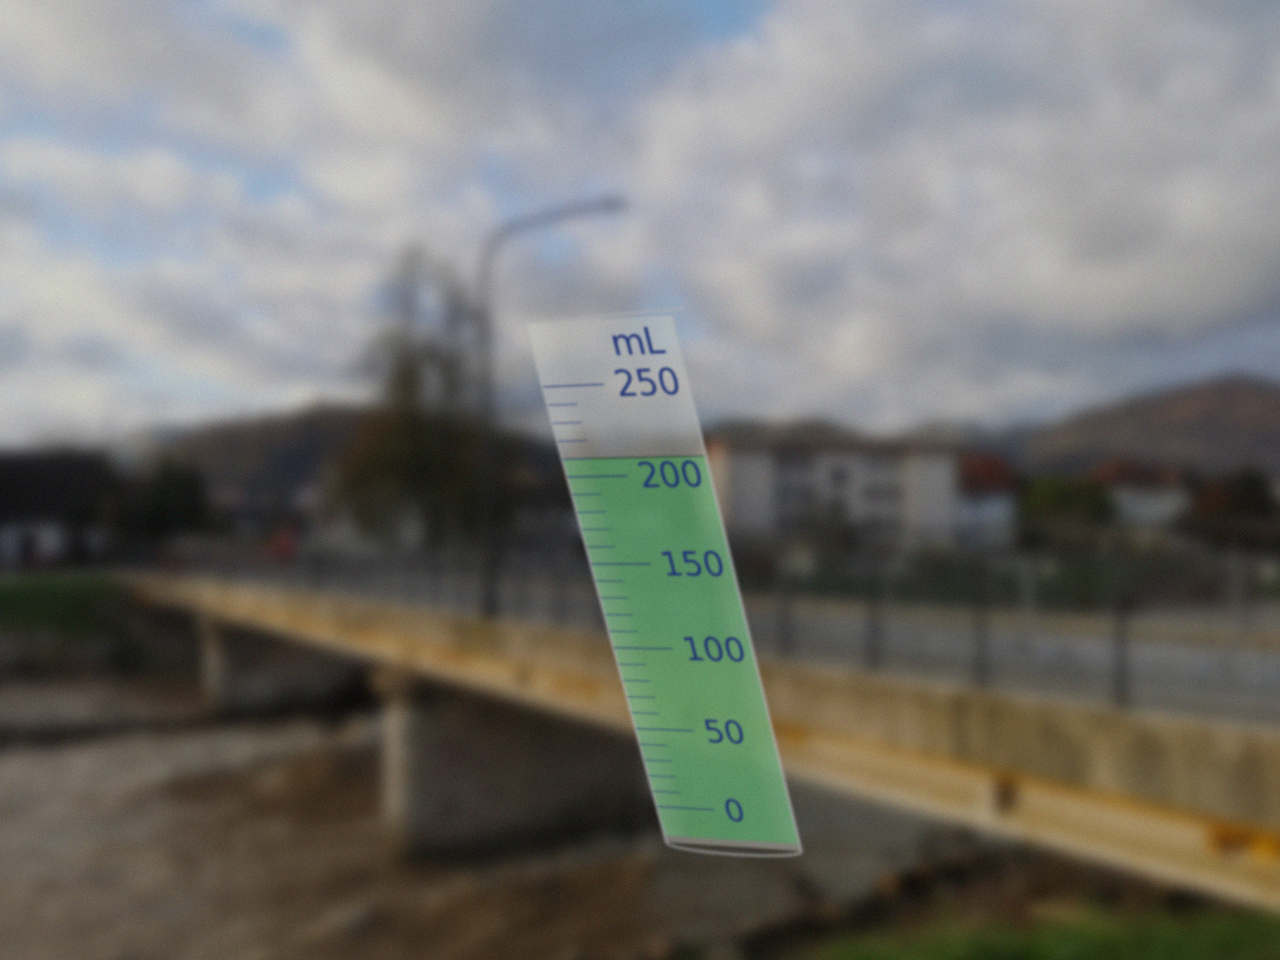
{"value": 210, "unit": "mL"}
